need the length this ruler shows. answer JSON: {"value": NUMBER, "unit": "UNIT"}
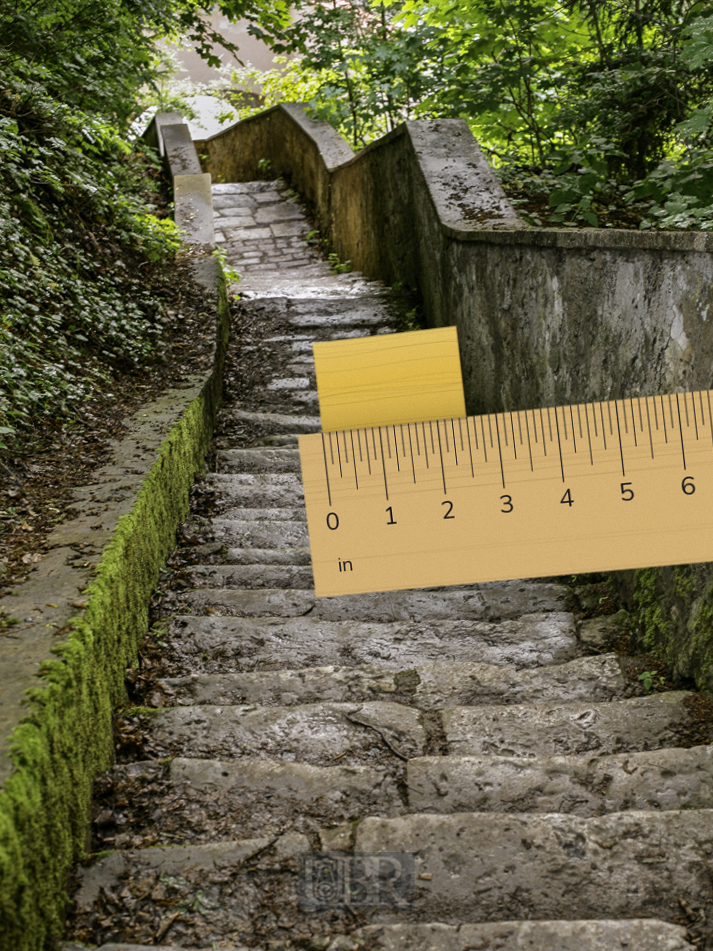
{"value": 2.5, "unit": "in"}
